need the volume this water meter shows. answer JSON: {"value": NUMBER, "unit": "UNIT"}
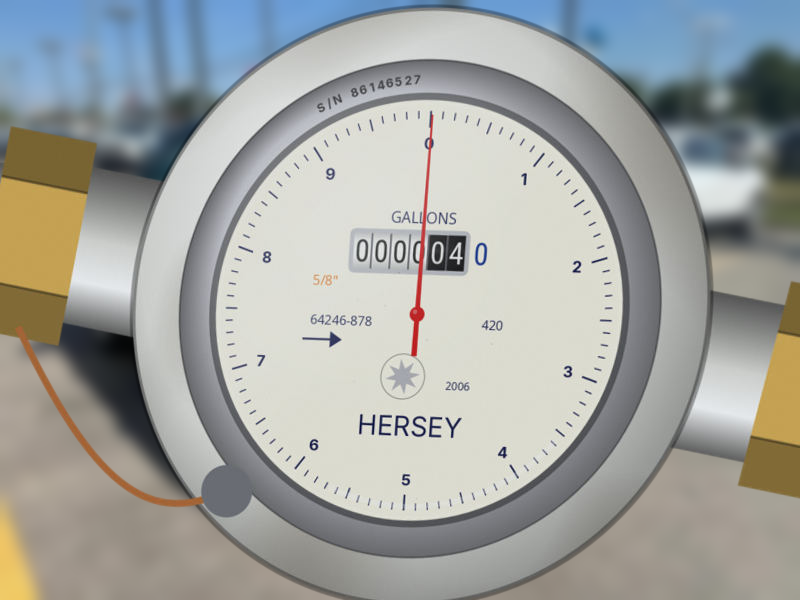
{"value": 40.0, "unit": "gal"}
